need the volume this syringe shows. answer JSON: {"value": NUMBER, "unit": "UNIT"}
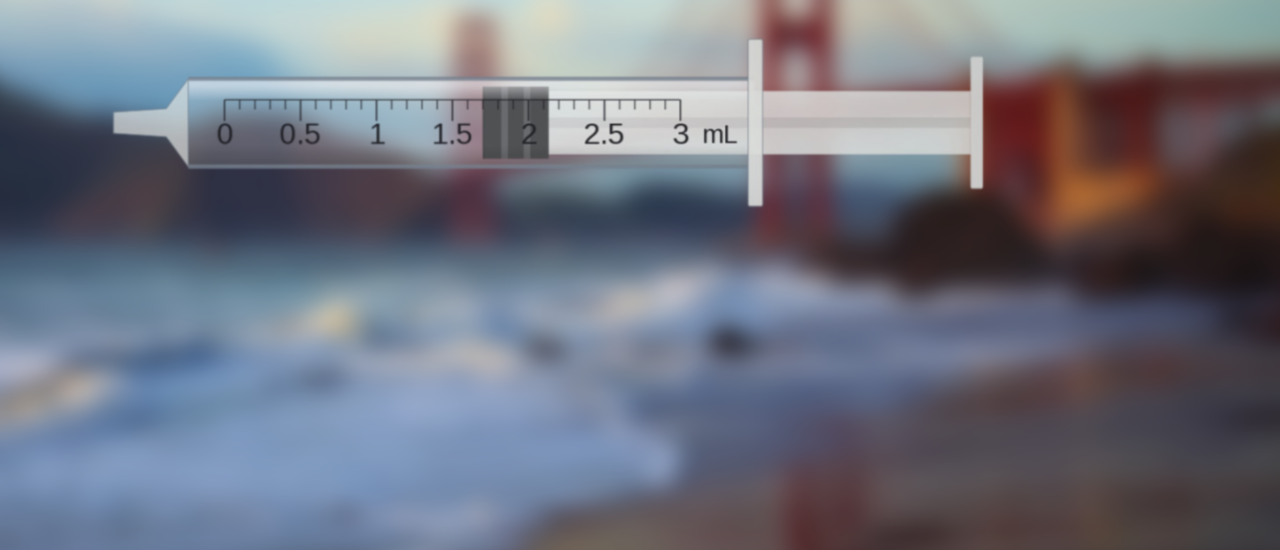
{"value": 1.7, "unit": "mL"}
